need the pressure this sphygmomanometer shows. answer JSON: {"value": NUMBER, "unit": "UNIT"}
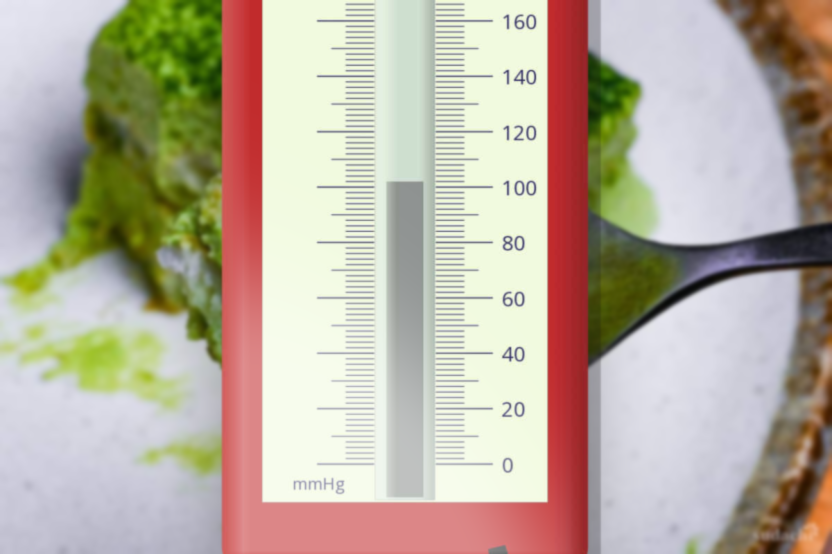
{"value": 102, "unit": "mmHg"}
